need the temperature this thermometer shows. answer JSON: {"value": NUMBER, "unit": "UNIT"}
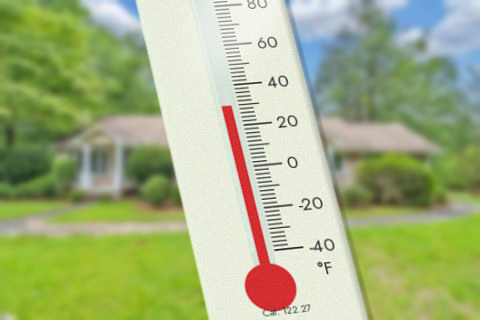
{"value": 30, "unit": "°F"}
